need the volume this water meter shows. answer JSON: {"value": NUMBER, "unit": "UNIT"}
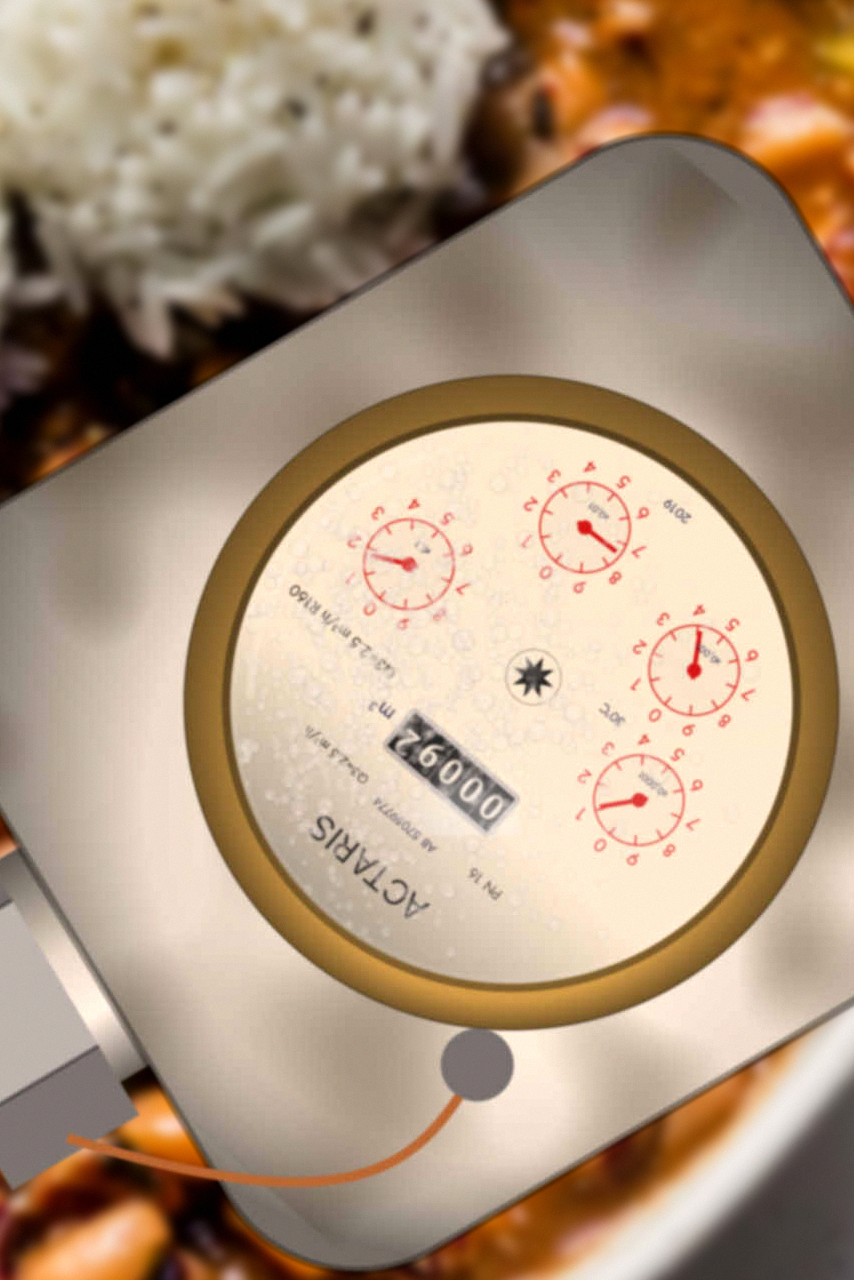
{"value": 92.1741, "unit": "m³"}
